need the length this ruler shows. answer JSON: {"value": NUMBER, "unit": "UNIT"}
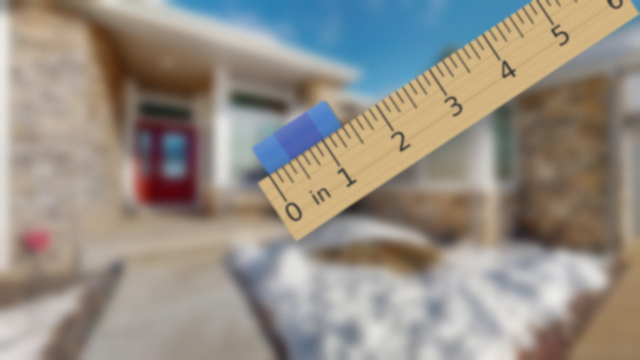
{"value": 1.375, "unit": "in"}
